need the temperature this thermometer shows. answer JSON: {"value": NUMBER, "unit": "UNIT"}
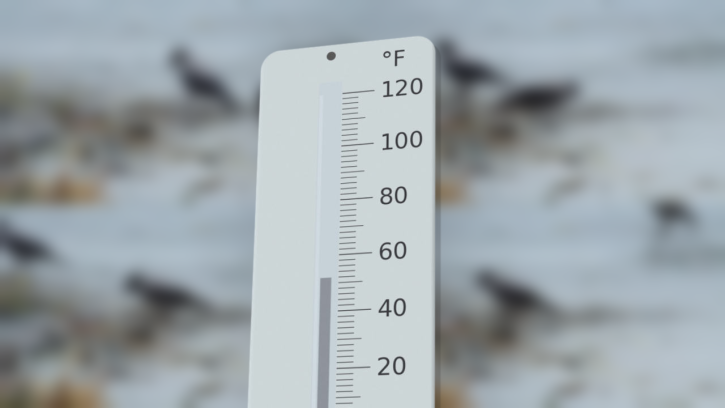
{"value": 52, "unit": "°F"}
